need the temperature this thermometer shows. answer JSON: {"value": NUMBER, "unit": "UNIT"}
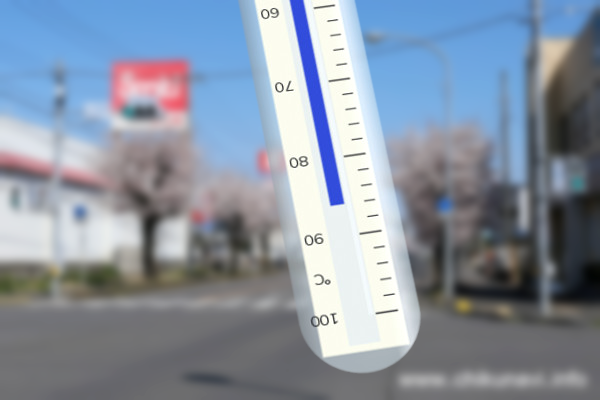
{"value": 86, "unit": "°C"}
